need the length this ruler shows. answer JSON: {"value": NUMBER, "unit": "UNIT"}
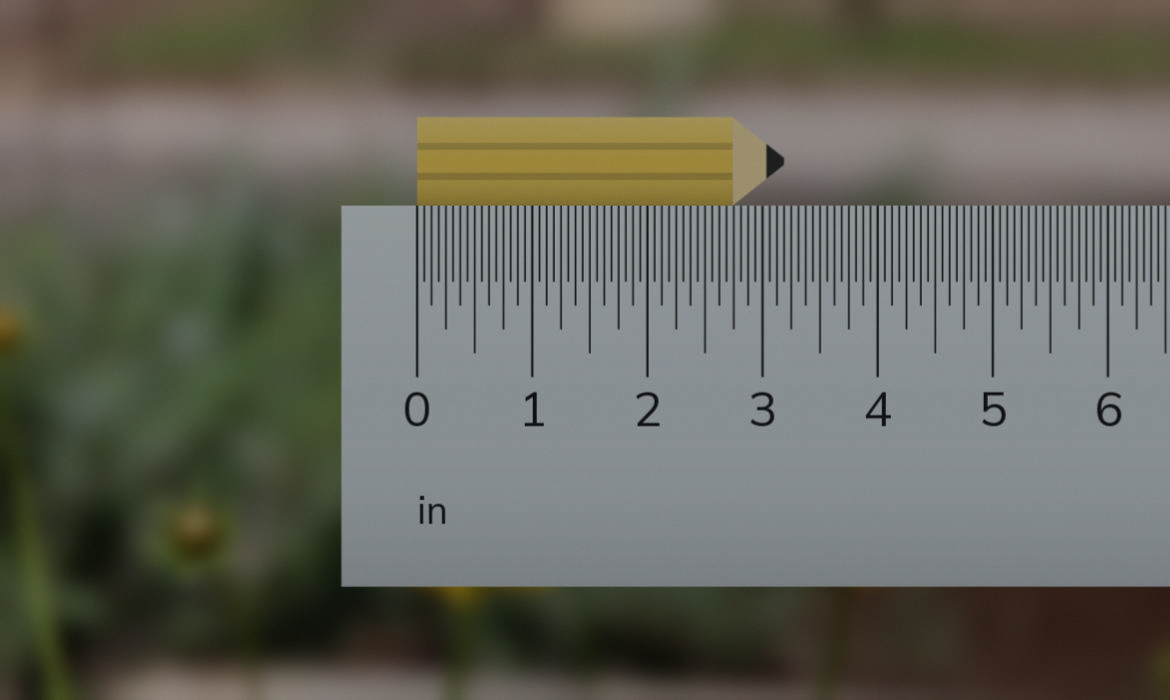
{"value": 3.1875, "unit": "in"}
